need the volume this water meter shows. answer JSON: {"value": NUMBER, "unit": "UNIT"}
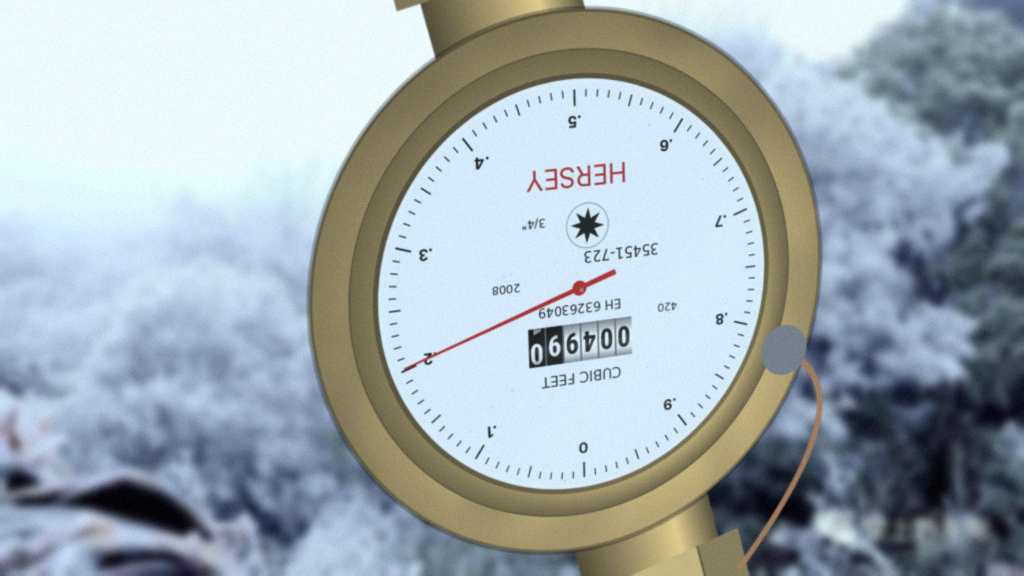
{"value": 4990.20, "unit": "ft³"}
